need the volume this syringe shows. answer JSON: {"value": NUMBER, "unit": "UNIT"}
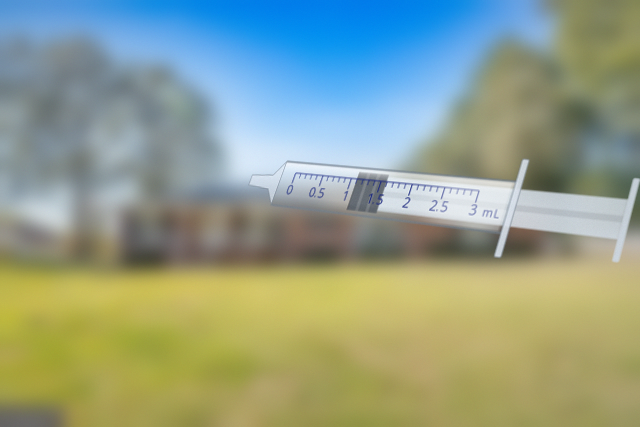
{"value": 1.1, "unit": "mL"}
